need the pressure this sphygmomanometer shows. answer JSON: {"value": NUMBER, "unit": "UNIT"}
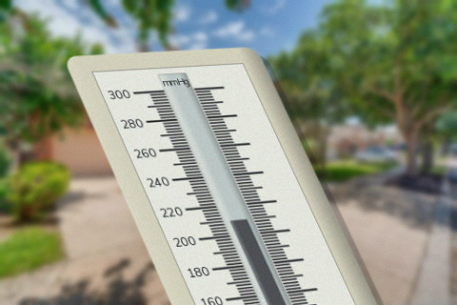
{"value": 210, "unit": "mmHg"}
